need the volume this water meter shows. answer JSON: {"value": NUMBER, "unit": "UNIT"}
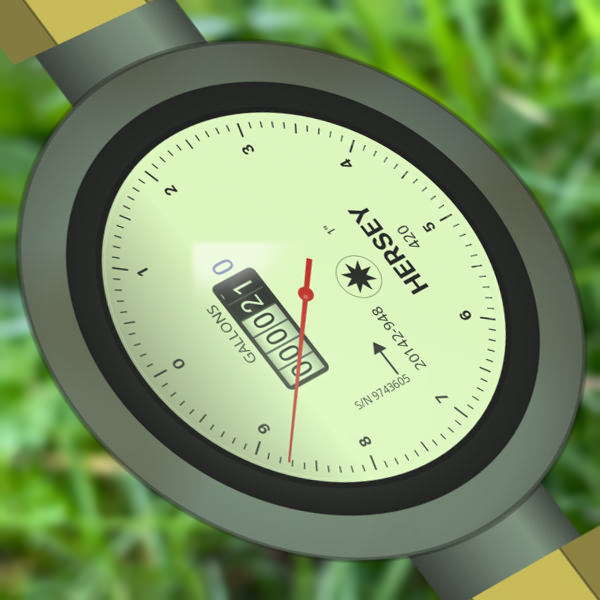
{"value": 208.7, "unit": "gal"}
